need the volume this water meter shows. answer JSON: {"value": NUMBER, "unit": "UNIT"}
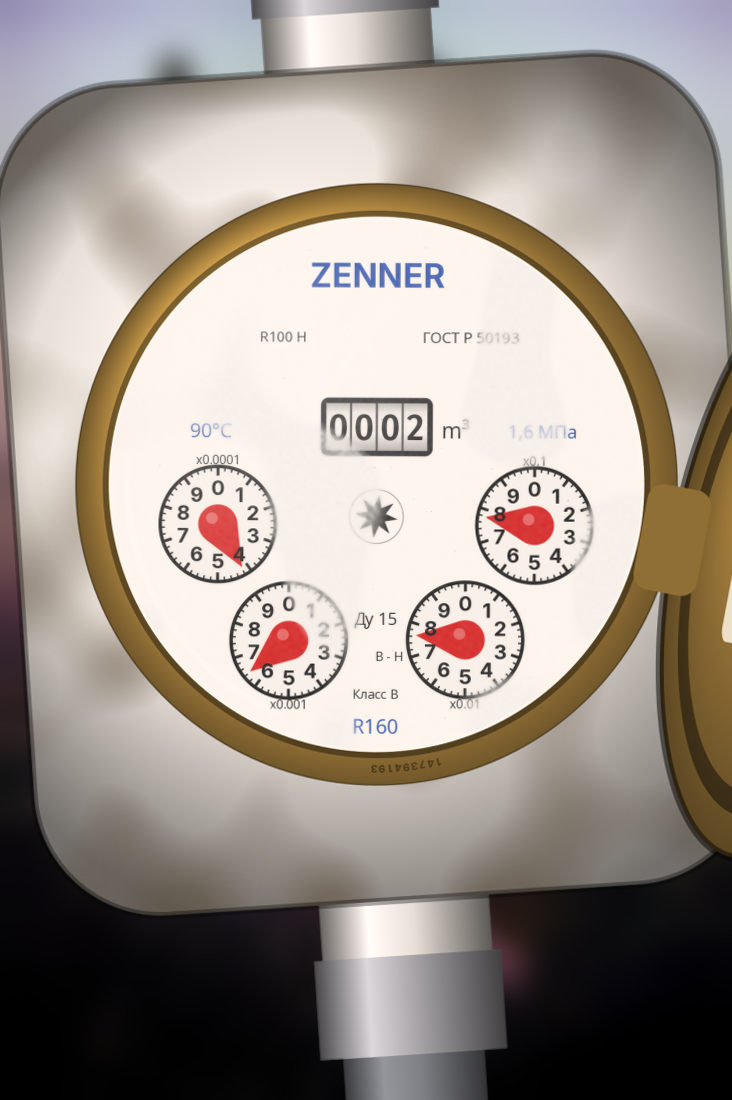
{"value": 2.7764, "unit": "m³"}
